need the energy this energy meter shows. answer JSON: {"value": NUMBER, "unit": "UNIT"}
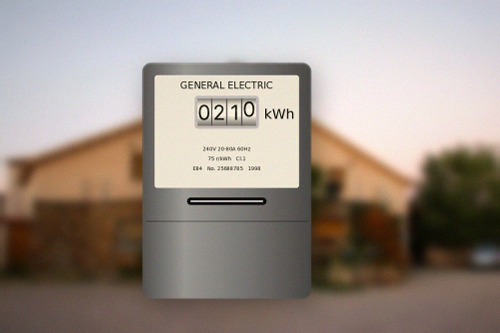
{"value": 210, "unit": "kWh"}
